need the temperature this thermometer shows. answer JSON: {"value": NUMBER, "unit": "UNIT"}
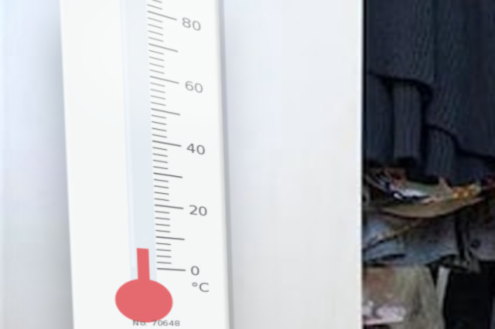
{"value": 6, "unit": "°C"}
